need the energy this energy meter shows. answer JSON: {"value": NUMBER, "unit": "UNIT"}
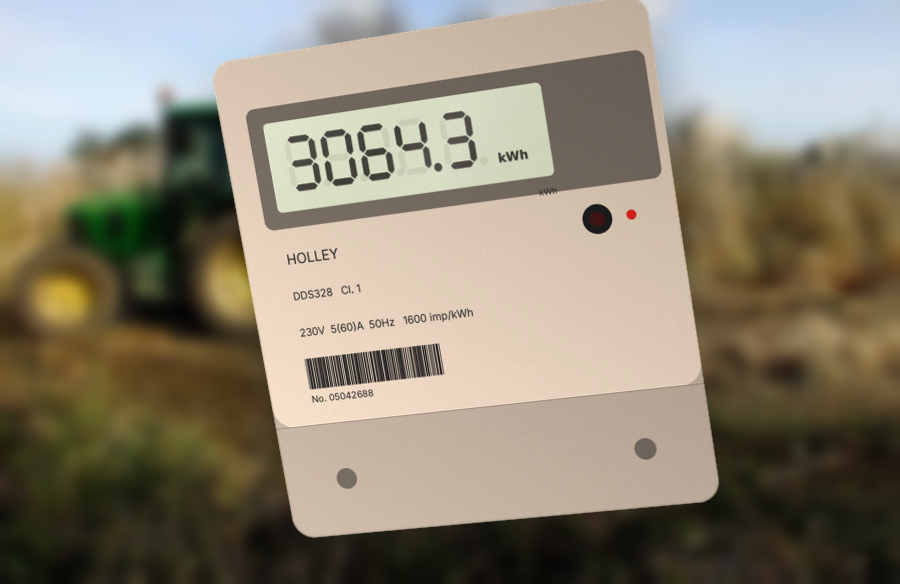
{"value": 3064.3, "unit": "kWh"}
